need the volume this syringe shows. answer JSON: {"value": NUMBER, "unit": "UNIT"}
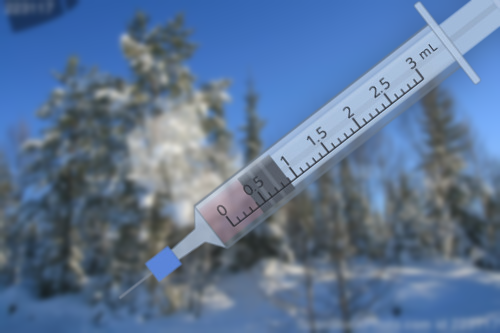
{"value": 0.4, "unit": "mL"}
